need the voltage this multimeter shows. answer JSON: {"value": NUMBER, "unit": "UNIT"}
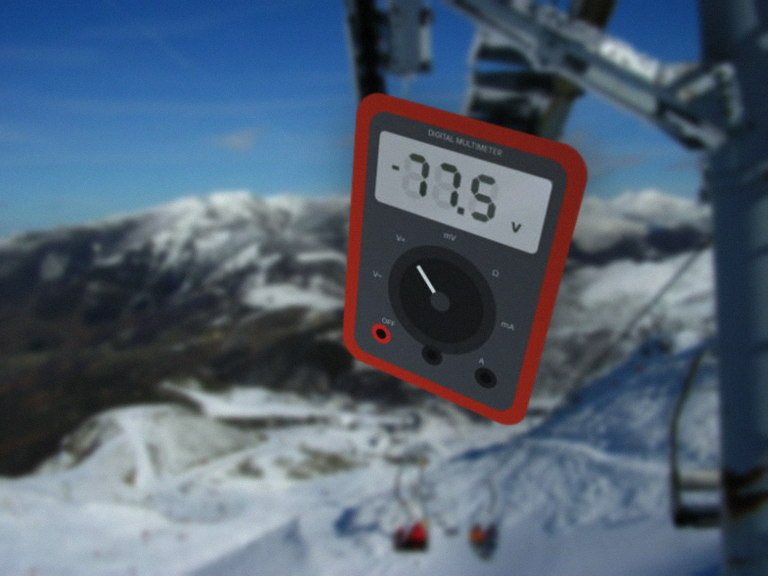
{"value": -77.5, "unit": "V"}
